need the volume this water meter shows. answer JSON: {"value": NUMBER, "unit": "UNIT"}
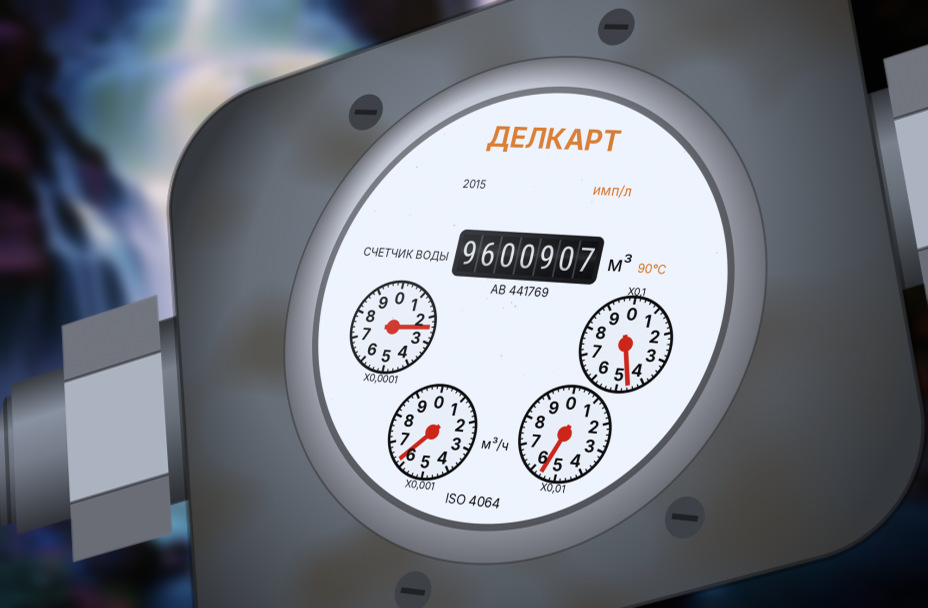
{"value": 9600907.4562, "unit": "m³"}
